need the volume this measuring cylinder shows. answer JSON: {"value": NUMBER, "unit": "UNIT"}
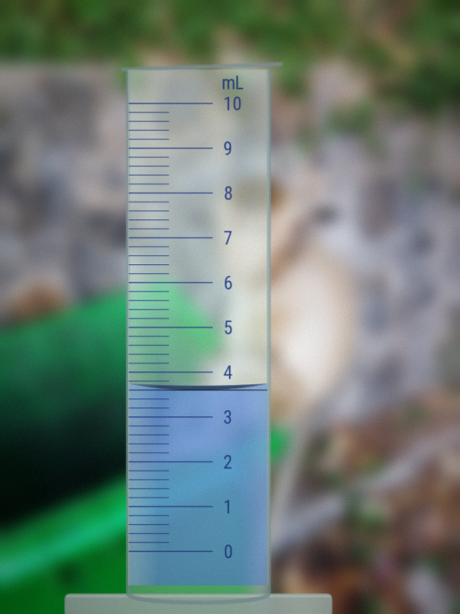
{"value": 3.6, "unit": "mL"}
